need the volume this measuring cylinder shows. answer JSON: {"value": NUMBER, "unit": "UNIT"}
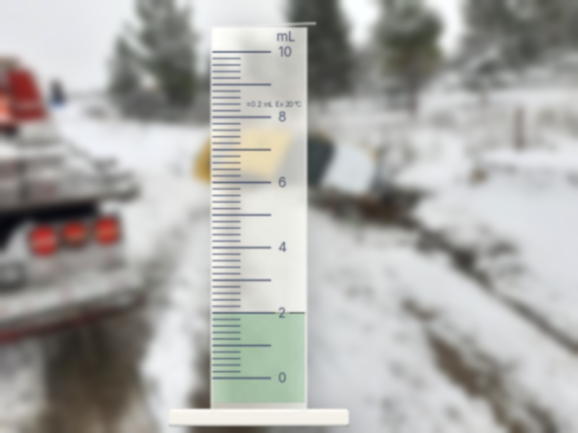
{"value": 2, "unit": "mL"}
